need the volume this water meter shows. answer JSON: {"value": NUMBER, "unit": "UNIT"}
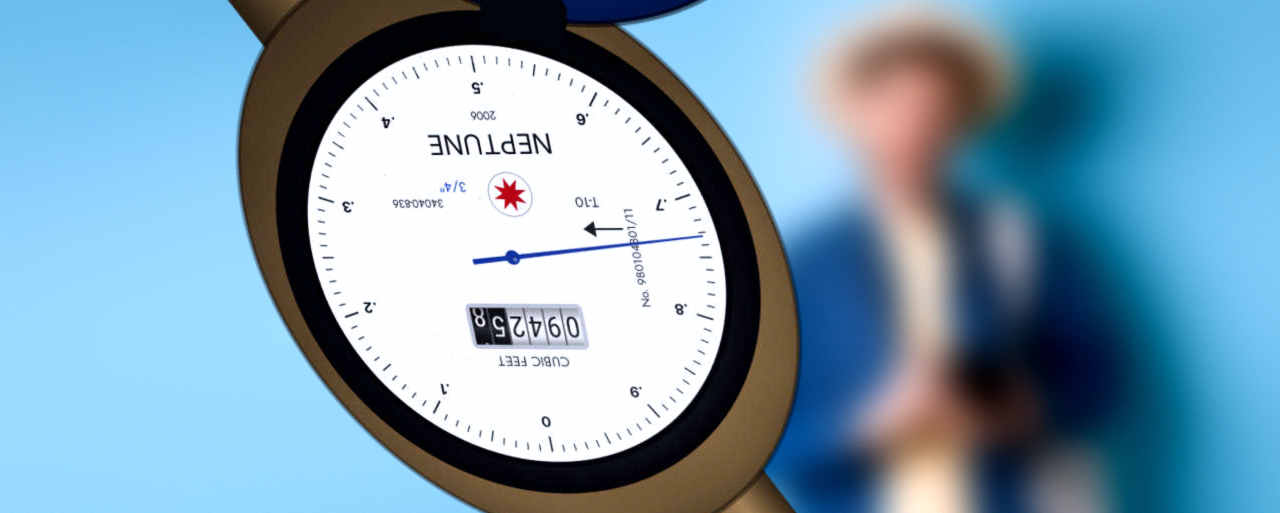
{"value": 94257.73, "unit": "ft³"}
